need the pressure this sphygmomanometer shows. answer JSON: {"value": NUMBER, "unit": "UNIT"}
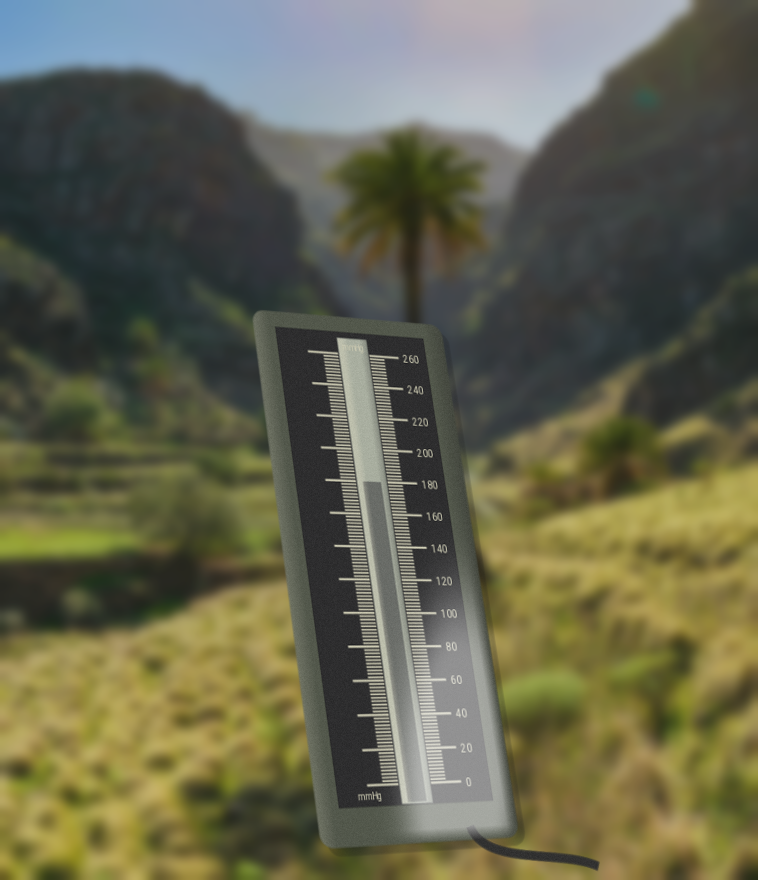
{"value": 180, "unit": "mmHg"}
